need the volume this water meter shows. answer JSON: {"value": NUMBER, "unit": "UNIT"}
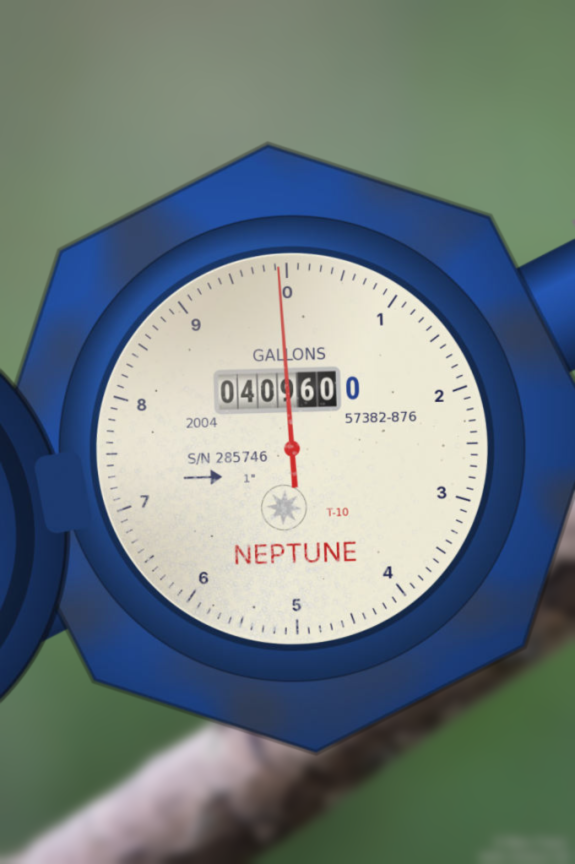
{"value": 409599.9, "unit": "gal"}
